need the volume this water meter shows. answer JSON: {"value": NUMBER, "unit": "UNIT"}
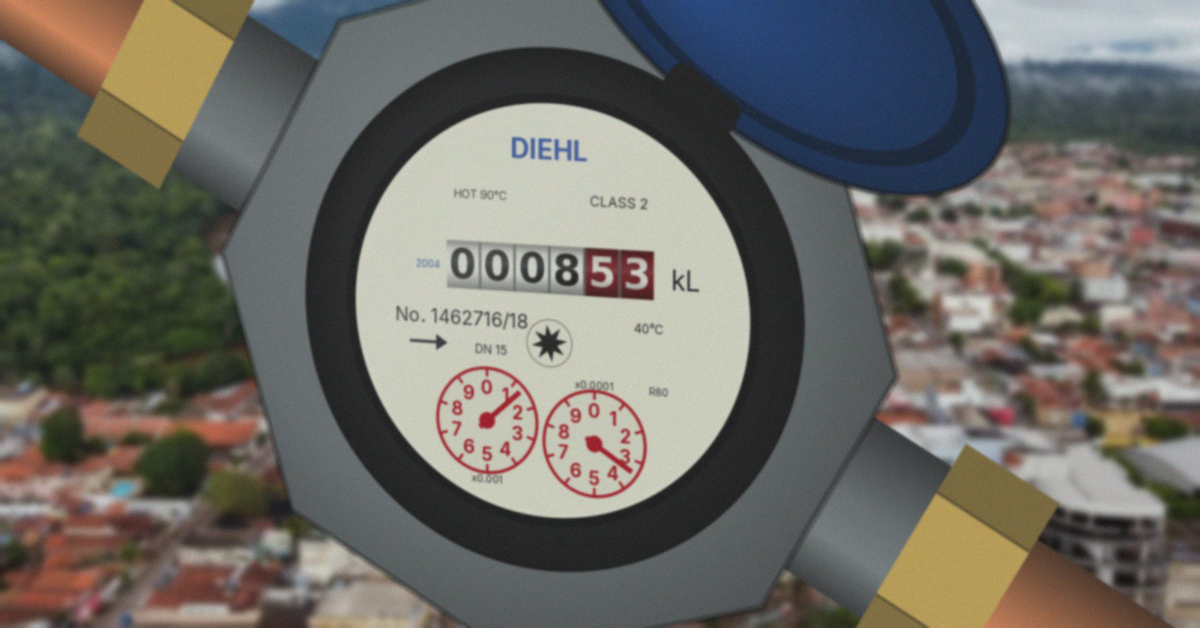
{"value": 8.5313, "unit": "kL"}
